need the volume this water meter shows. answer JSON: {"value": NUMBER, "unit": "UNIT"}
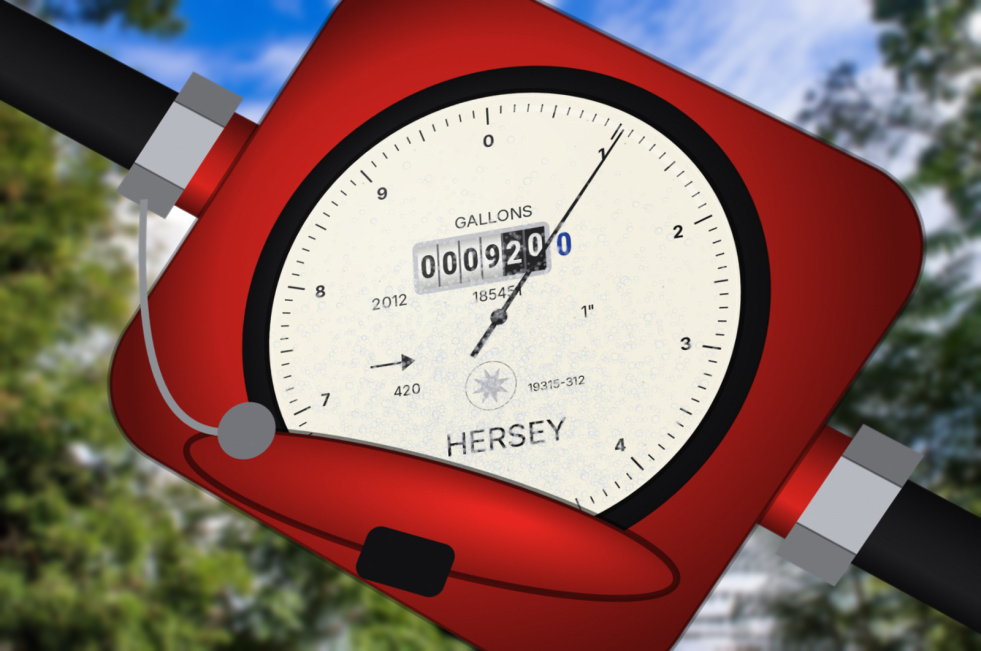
{"value": 9201.0, "unit": "gal"}
